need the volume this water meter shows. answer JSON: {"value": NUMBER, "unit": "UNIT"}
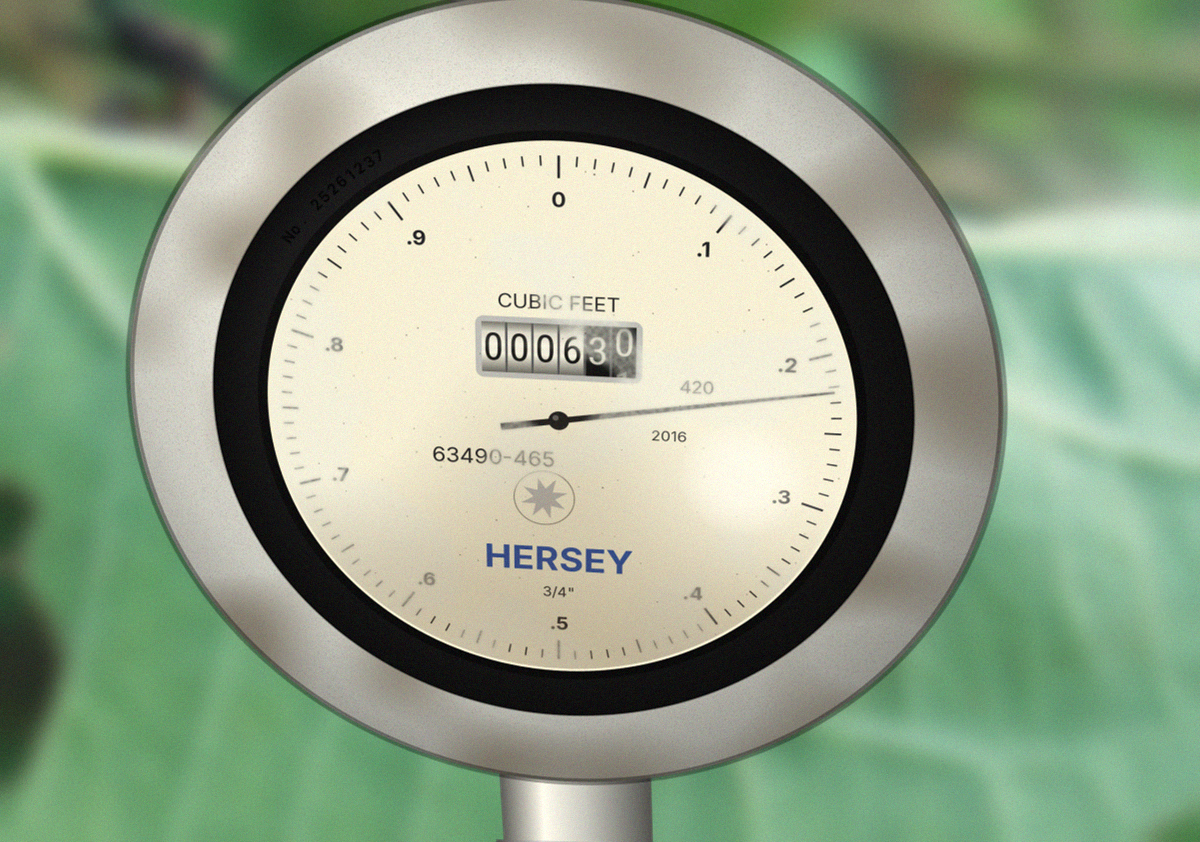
{"value": 630.22, "unit": "ft³"}
